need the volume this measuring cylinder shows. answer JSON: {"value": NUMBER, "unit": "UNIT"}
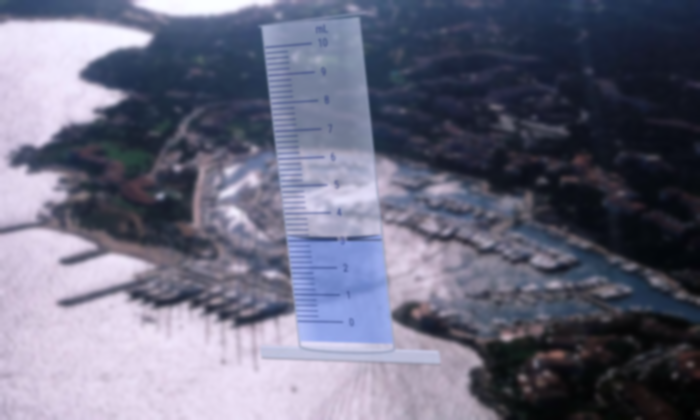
{"value": 3, "unit": "mL"}
